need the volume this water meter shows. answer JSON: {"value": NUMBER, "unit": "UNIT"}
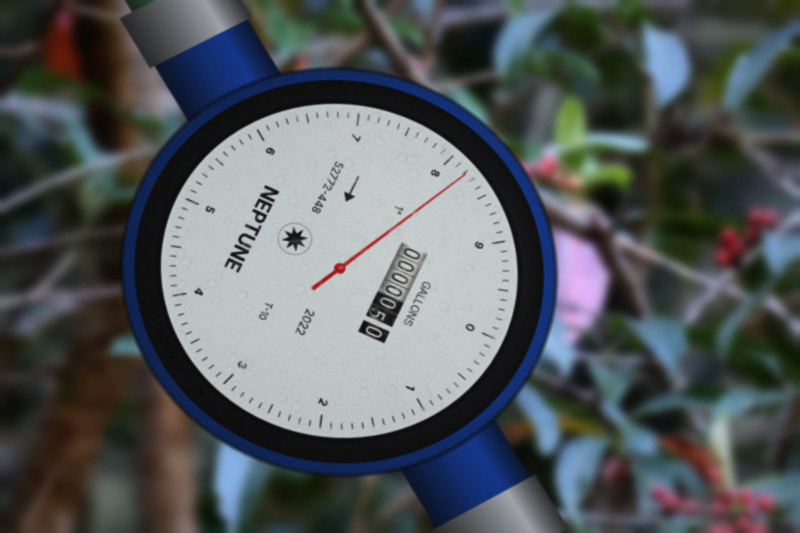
{"value": 48.2, "unit": "gal"}
